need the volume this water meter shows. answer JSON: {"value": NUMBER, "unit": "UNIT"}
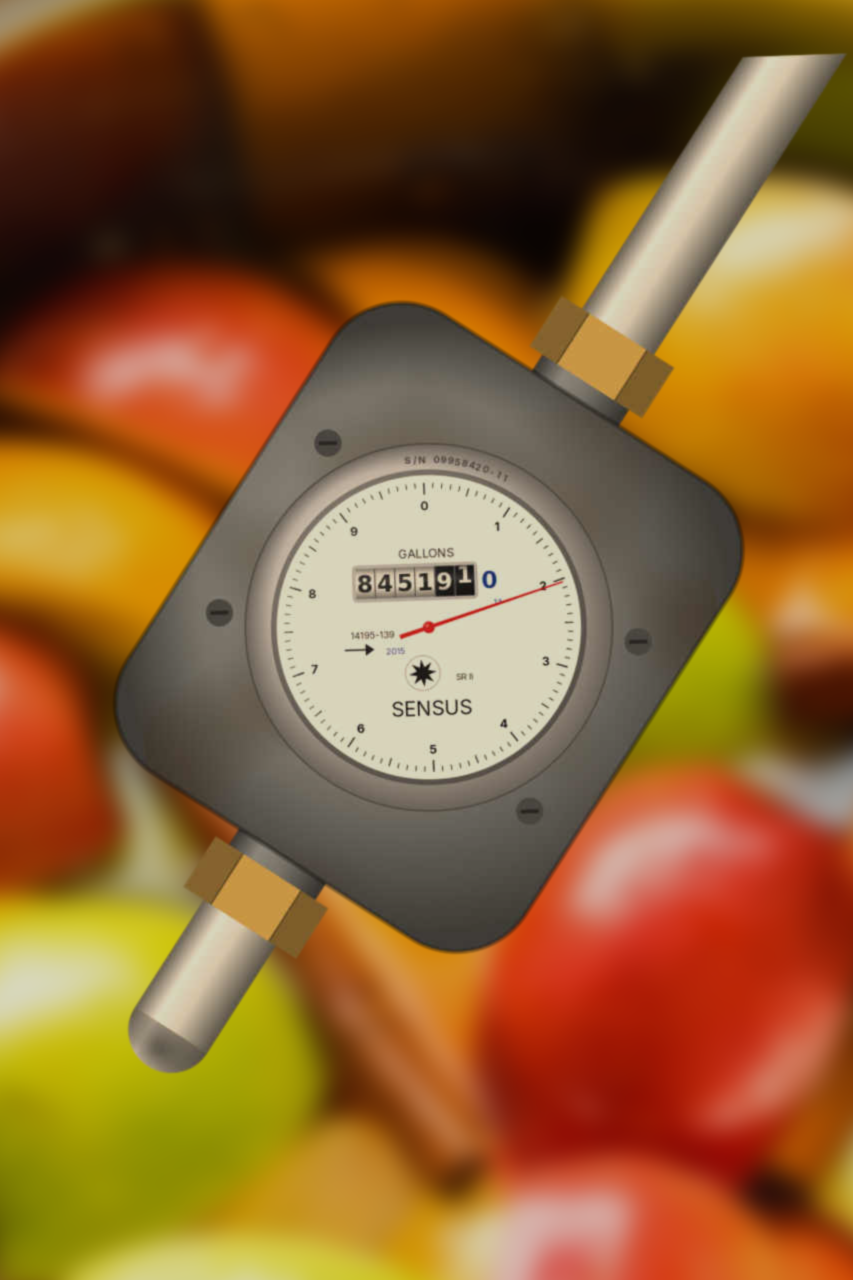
{"value": 8451912.0, "unit": "gal"}
